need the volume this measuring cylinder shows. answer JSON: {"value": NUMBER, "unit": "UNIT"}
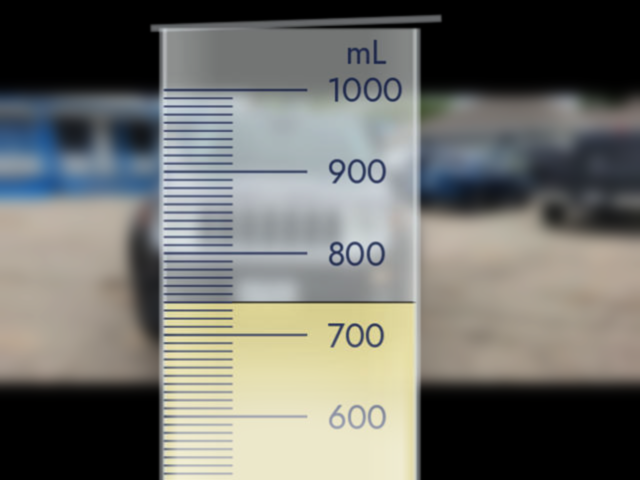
{"value": 740, "unit": "mL"}
